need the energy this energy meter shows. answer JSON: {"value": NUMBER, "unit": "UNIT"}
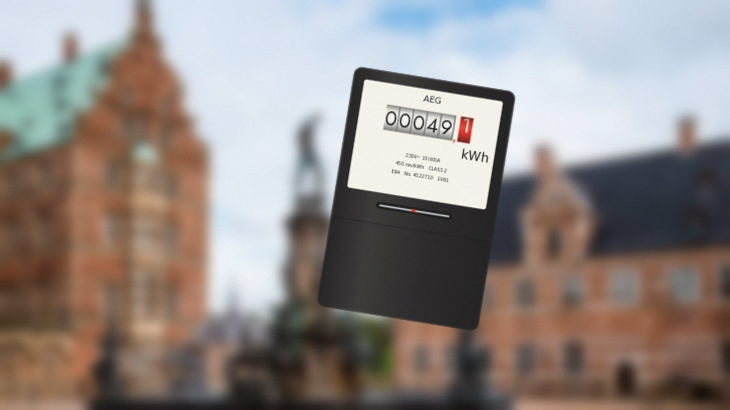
{"value": 49.1, "unit": "kWh"}
